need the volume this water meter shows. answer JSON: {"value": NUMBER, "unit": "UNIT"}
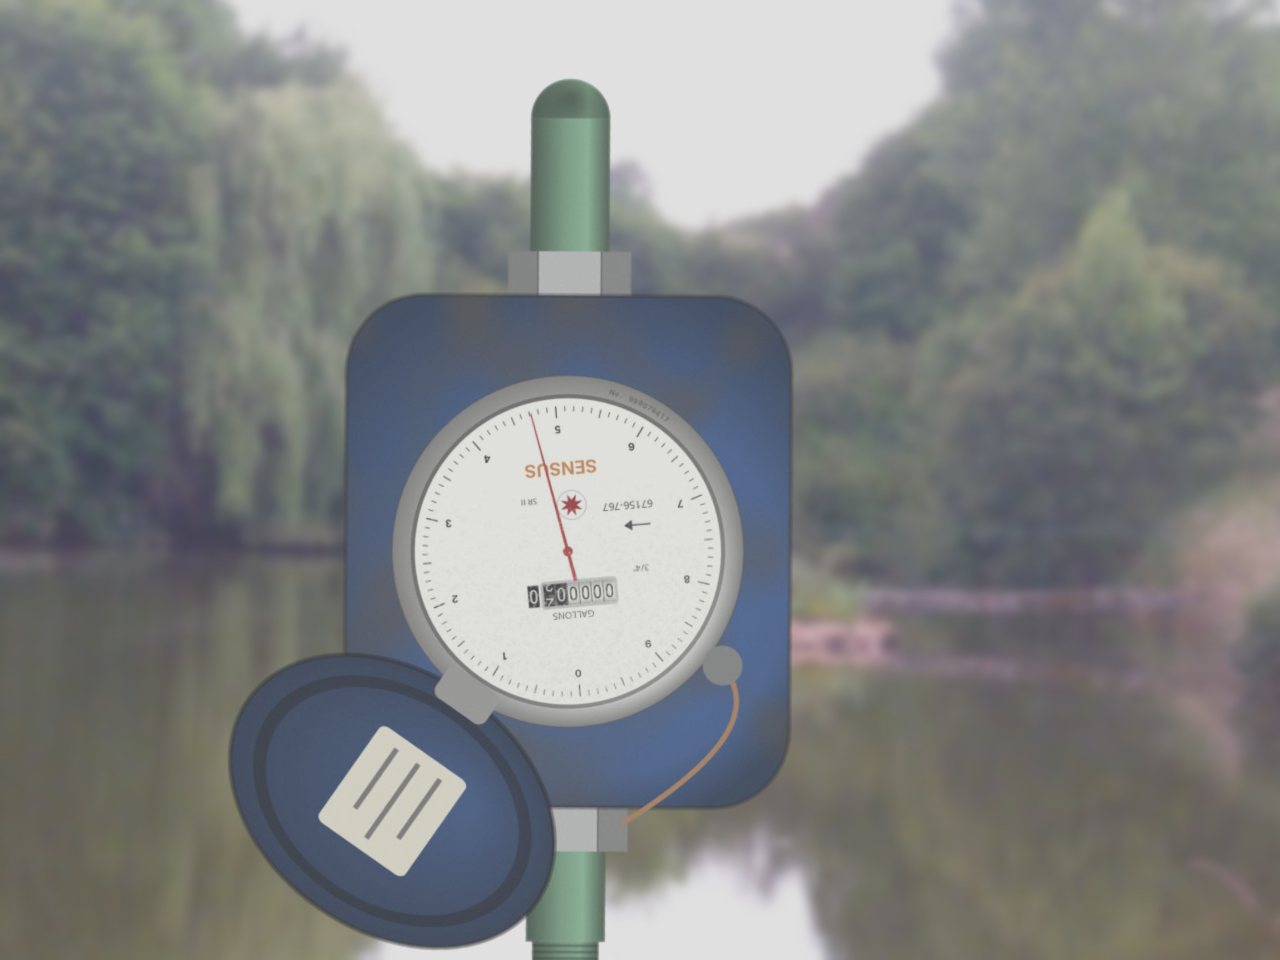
{"value": 24.7, "unit": "gal"}
